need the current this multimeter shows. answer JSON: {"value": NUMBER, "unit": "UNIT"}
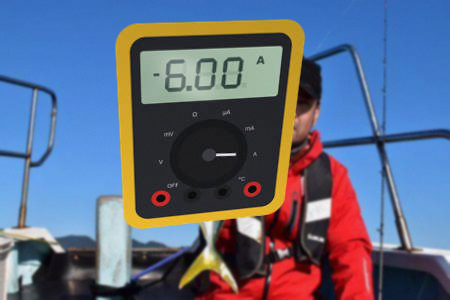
{"value": -6.00, "unit": "A"}
